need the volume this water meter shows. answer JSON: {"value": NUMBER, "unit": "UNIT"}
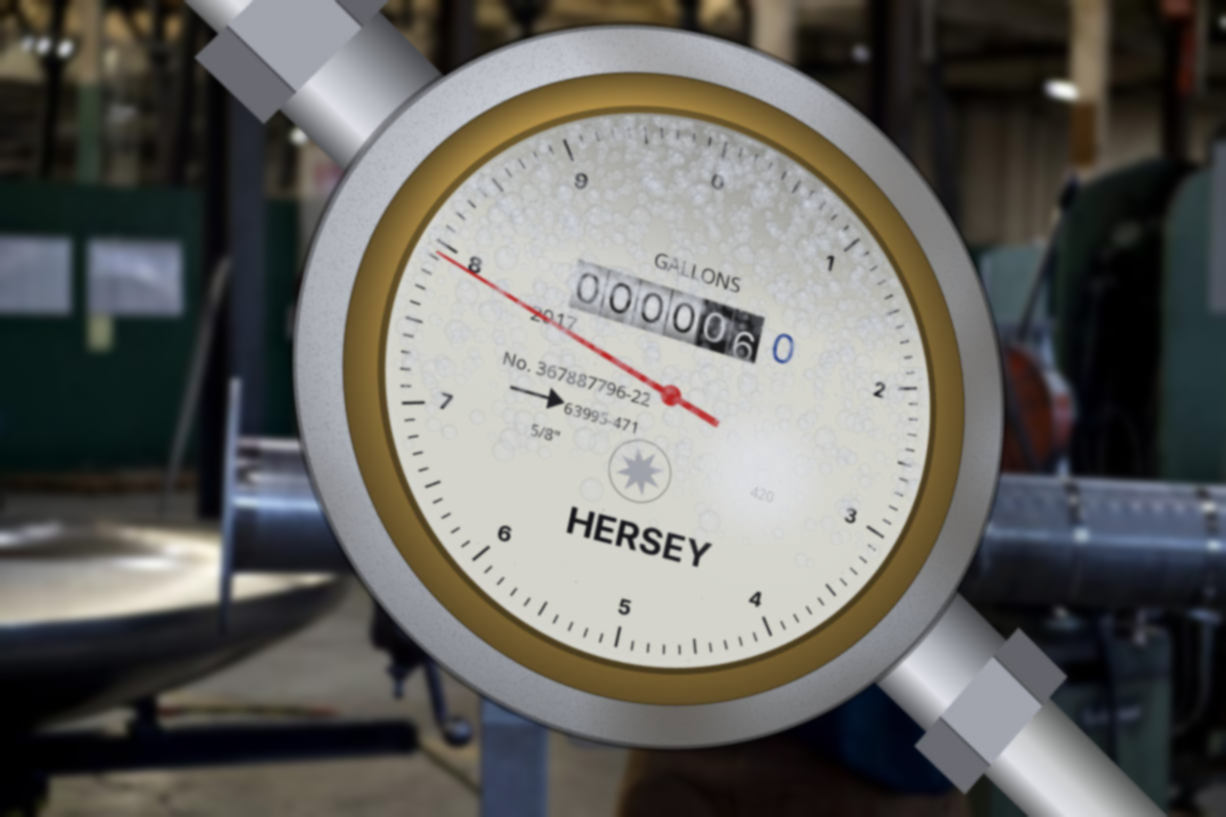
{"value": 57.9, "unit": "gal"}
